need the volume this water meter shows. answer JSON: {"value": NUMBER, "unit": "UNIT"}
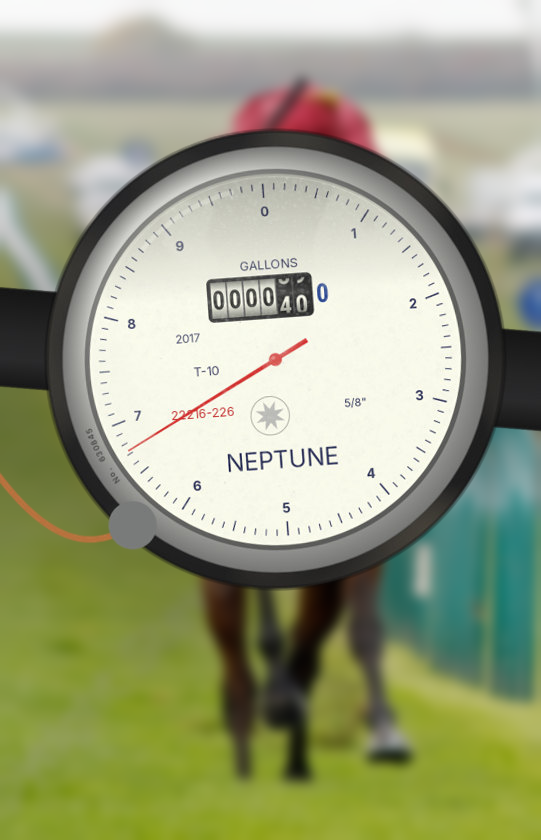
{"value": 396.7, "unit": "gal"}
